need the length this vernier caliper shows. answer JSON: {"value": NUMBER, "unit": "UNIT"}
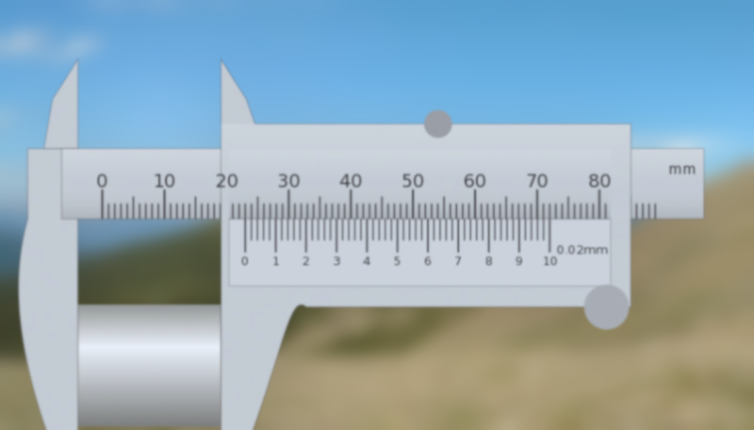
{"value": 23.0, "unit": "mm"}
